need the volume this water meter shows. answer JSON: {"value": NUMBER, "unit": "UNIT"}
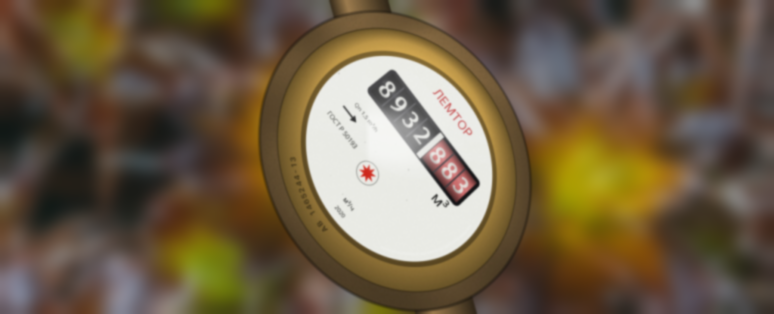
{"value": 8932.883, "unit": "m³"}
